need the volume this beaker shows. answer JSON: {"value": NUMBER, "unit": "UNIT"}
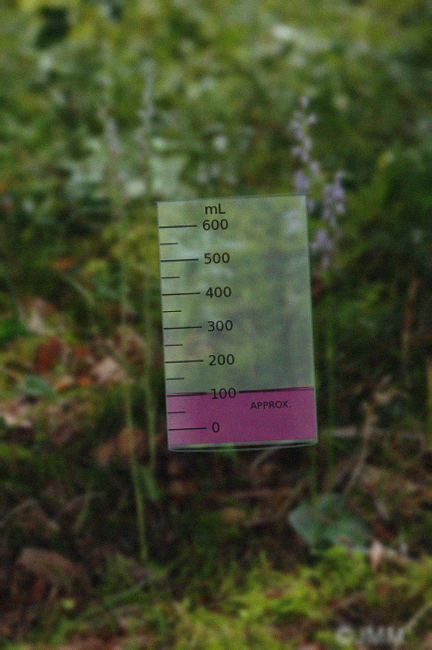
{"value": 100, "unit": "mL"}
